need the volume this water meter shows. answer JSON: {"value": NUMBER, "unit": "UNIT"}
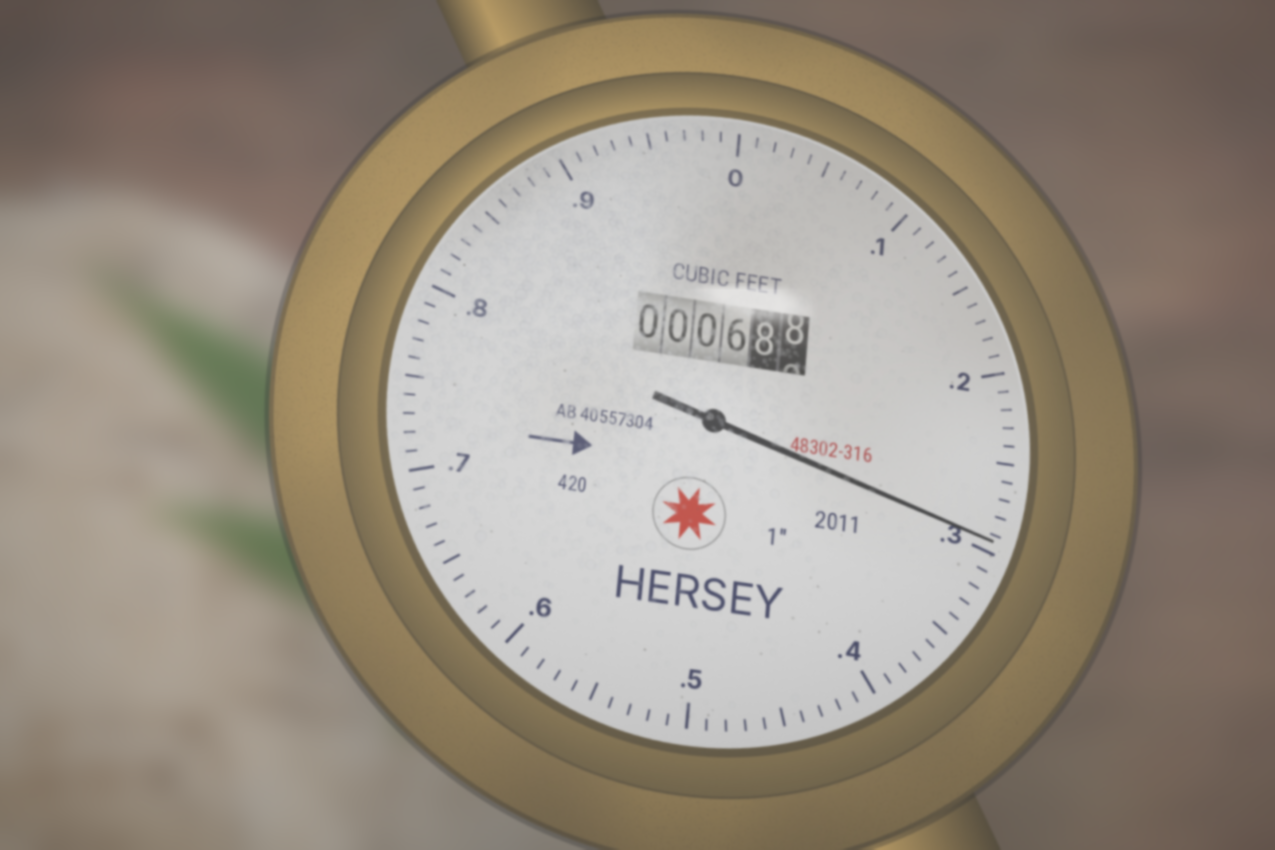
{"value": 688.29, "unit": "ft³"}
